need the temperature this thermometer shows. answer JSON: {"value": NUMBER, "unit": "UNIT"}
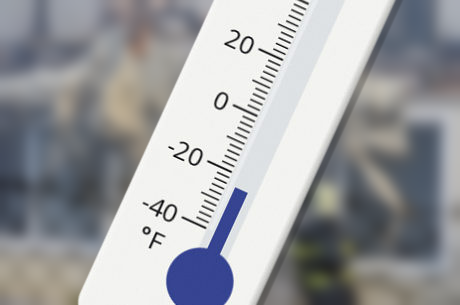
{"value": -24, "unit": "°F"}
